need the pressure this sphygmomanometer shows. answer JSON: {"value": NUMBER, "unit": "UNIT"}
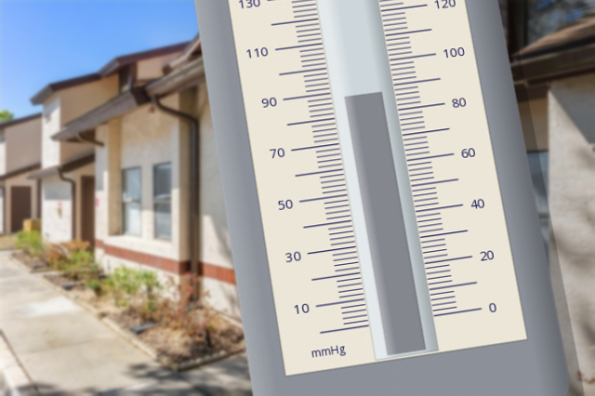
{"value": 88, "unit": "mmHg"}
